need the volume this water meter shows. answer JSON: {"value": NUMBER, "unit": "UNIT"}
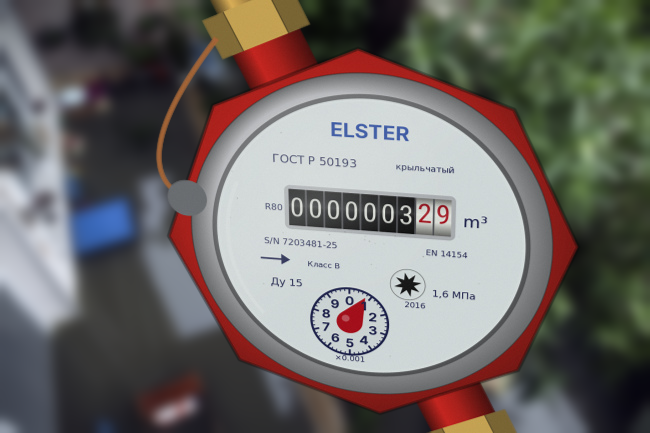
{"value": 3.290, "unit": "m³"}
